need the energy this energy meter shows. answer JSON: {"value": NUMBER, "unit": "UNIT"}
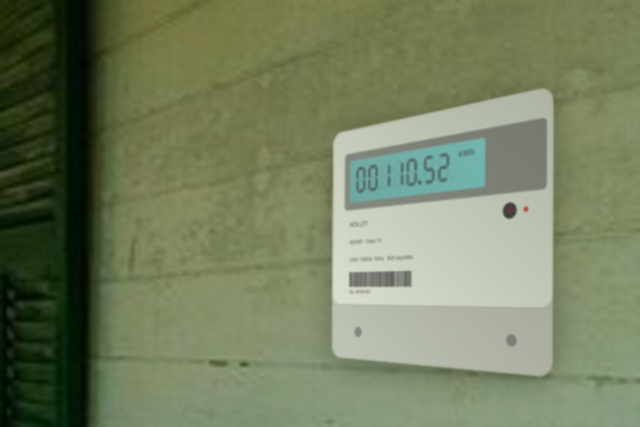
{"value": 110.52, "unit": "kWh"}
